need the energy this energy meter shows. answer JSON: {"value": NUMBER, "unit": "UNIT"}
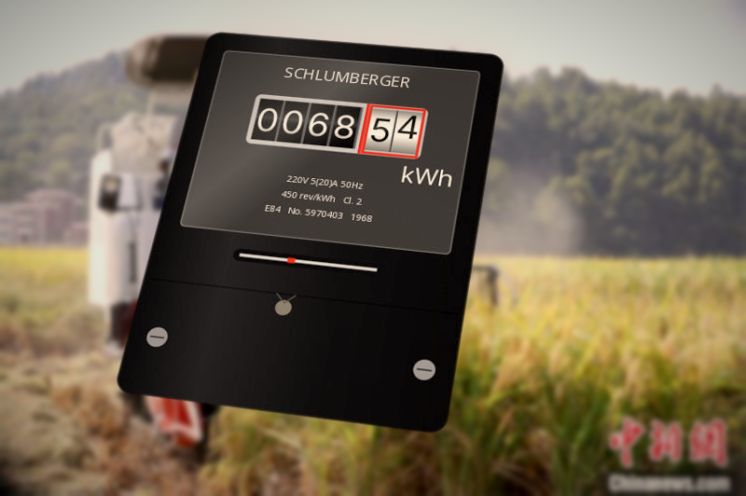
{"value": 68.54, "unit": "kWh"}
